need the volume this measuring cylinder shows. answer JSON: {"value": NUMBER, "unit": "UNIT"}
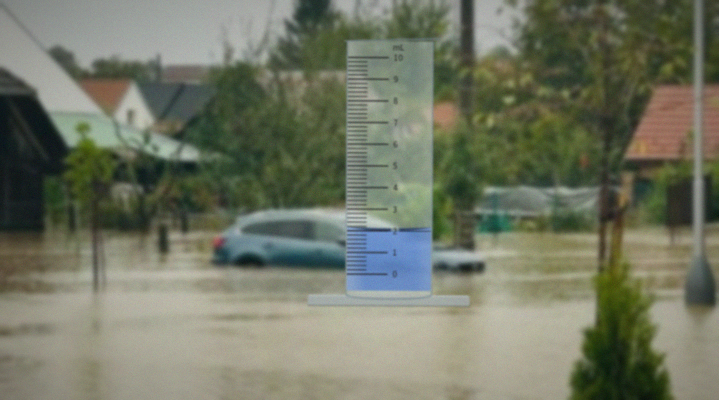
{"value": 2, "unit": "mL"}
